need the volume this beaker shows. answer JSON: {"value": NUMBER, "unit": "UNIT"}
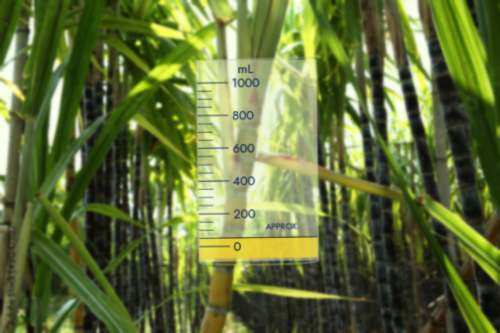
{"value": 50, "unit": "mL"}
